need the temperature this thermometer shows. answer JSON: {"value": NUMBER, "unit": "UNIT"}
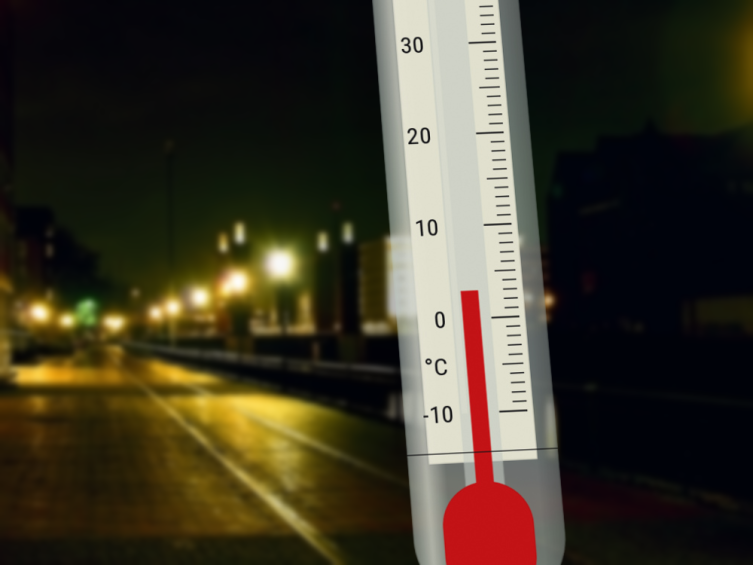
{"value": 3, "unit": "°C"}
